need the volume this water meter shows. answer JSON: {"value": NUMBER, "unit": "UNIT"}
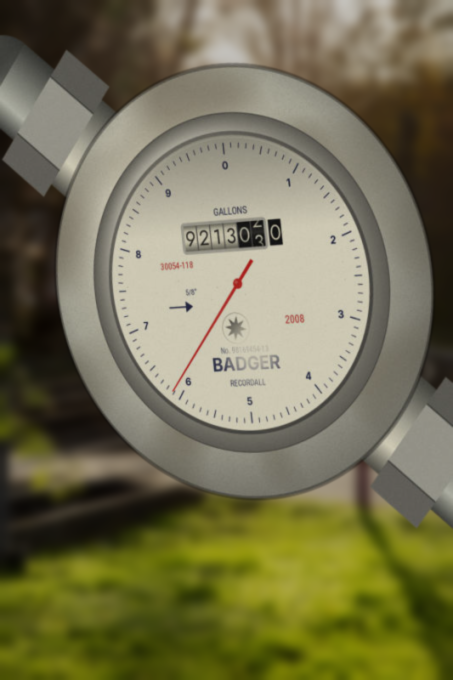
{"value": 9213026.1, "unit": "gal"}
